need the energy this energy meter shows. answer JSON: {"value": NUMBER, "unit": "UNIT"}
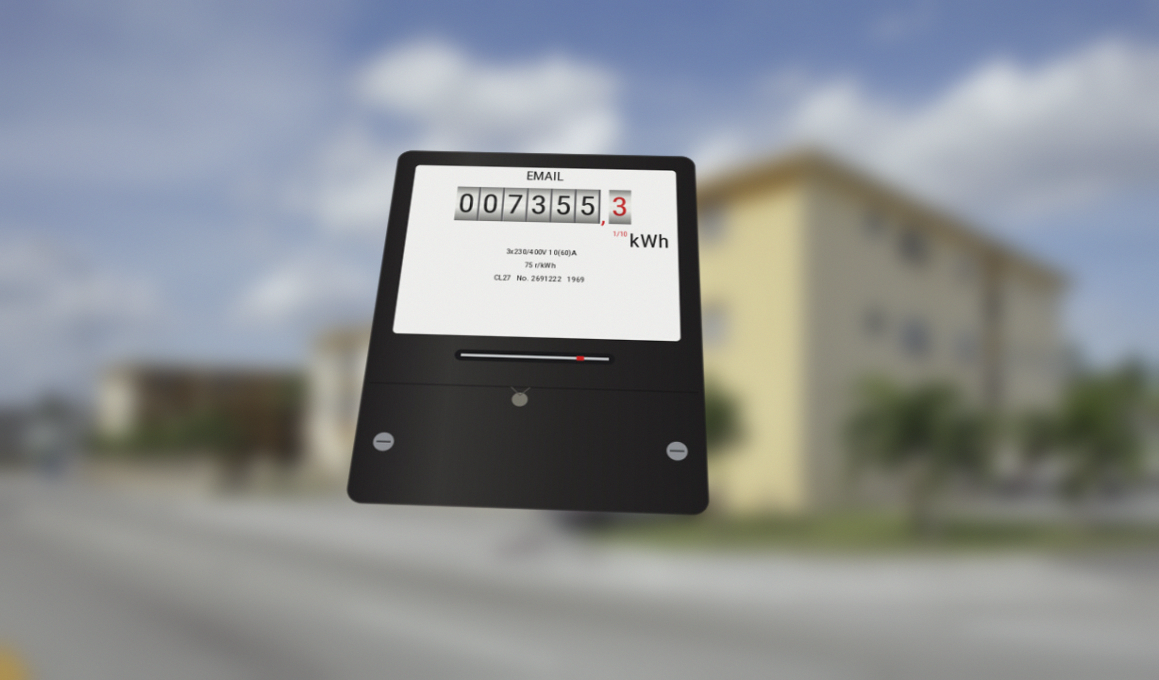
{"value": 7355.3, "unit": "kWh"}
